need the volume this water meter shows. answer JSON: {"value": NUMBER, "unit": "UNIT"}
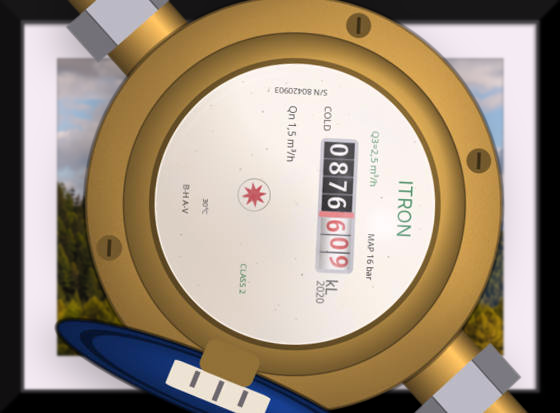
{"value": 876.609, "unit": "kL"}
